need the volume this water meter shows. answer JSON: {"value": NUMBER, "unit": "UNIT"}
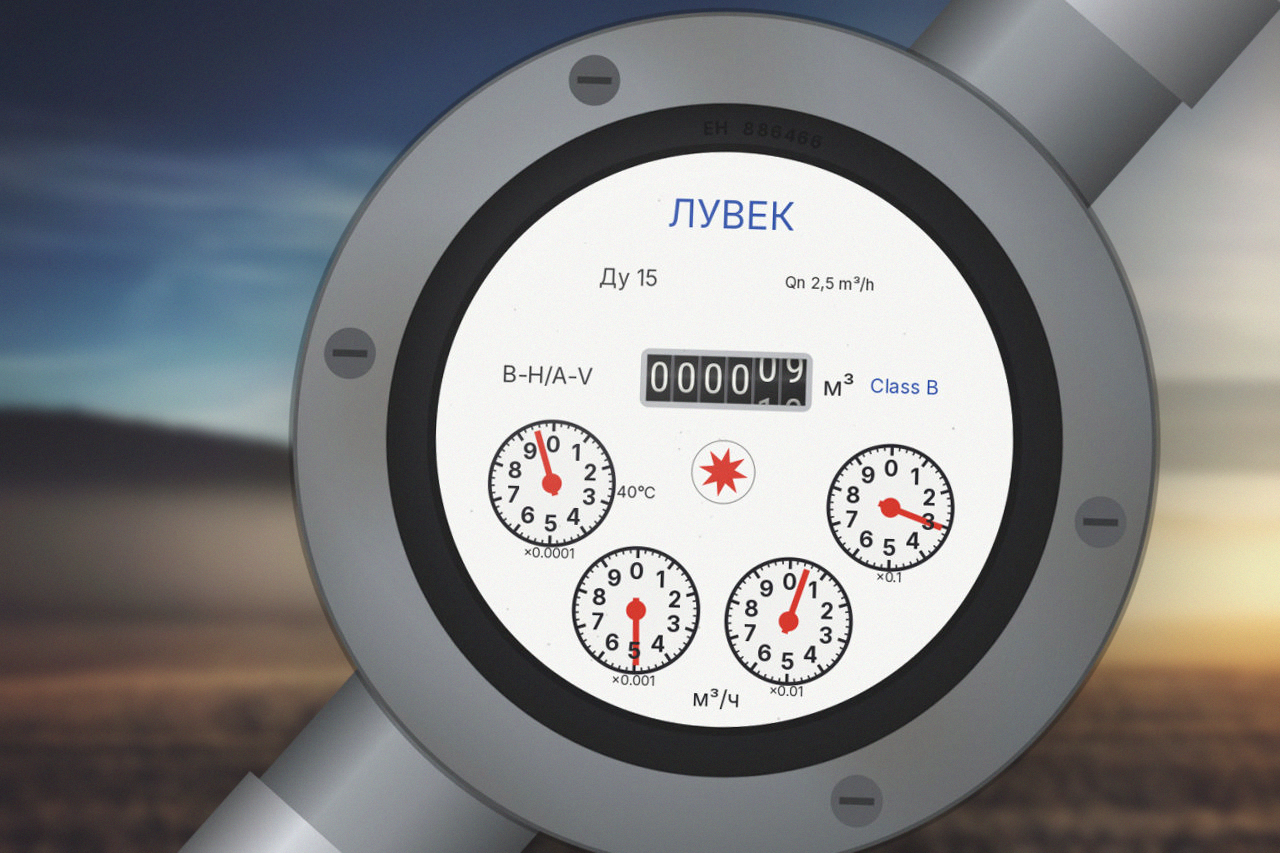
{"value": 9.3049, "unit": "m³"}
